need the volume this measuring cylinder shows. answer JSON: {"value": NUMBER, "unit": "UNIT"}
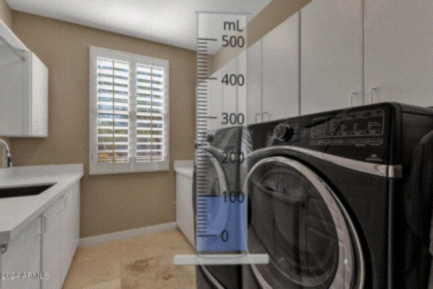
{"value": 100, "unit": "mL"}
